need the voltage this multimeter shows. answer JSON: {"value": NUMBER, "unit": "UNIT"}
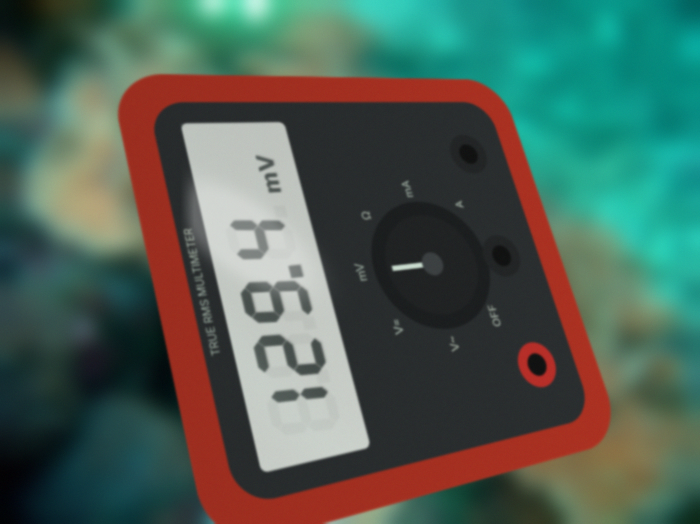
{"value": 129.4, "unit": "mV"}
